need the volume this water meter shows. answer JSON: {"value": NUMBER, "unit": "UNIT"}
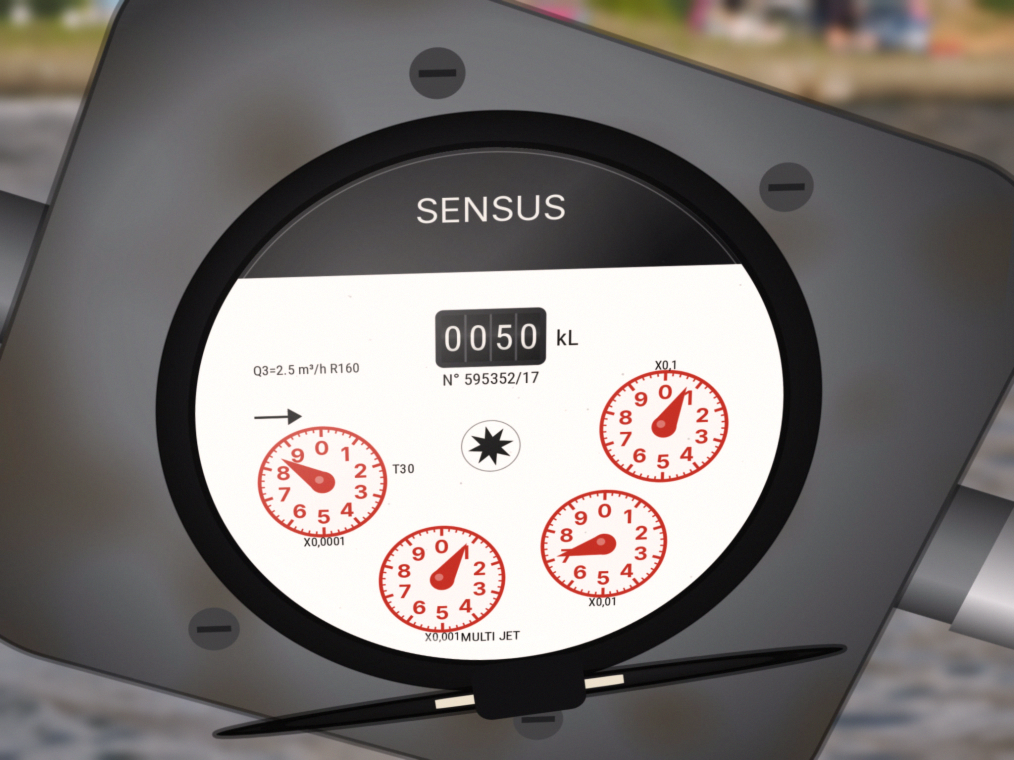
{"value": 50.0708, "unit": "kL"}
